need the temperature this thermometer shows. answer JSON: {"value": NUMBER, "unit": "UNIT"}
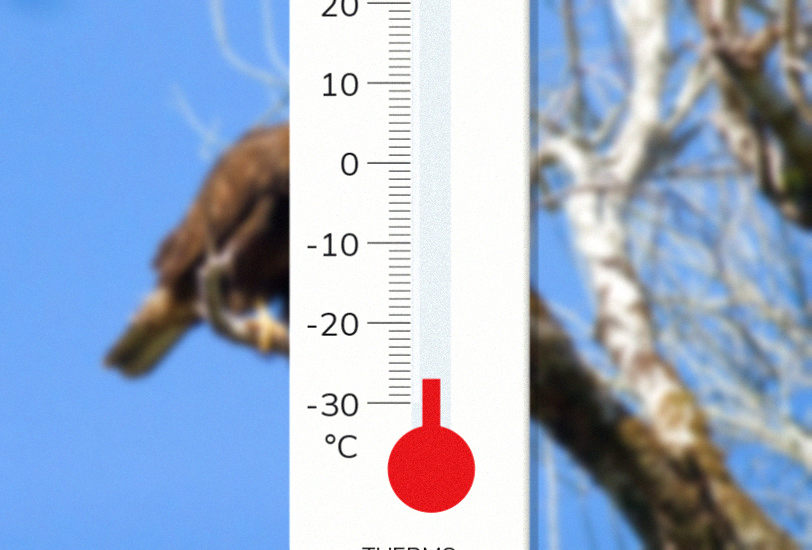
{"value": -27, "unit": "°C"}
